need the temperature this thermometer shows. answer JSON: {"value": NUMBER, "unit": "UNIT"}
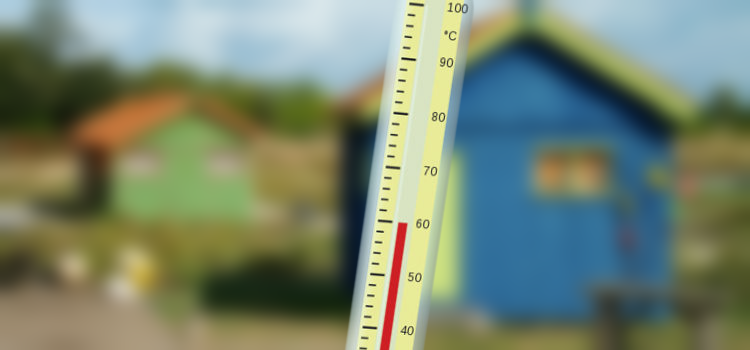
{"value": 60, "unit": "°C"}
